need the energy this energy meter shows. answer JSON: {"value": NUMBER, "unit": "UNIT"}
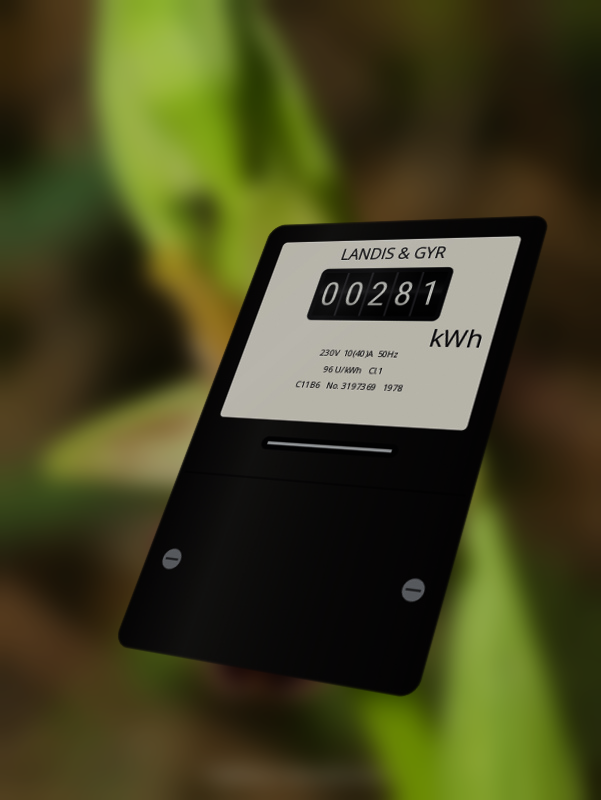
{"value": 281, "unit": "kWh"}
